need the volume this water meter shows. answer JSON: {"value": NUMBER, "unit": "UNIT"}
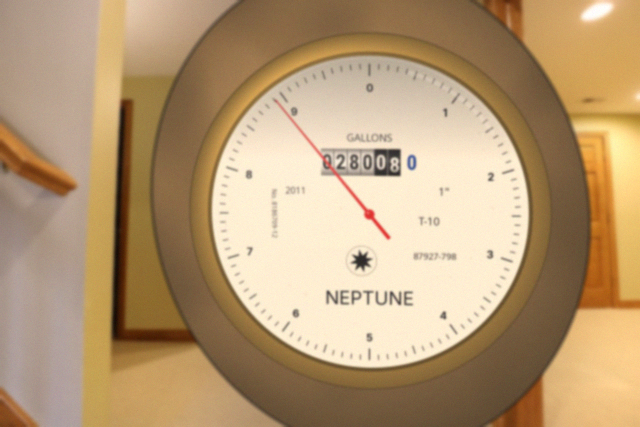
{"value": 280078.9, "unit": "gal"}
